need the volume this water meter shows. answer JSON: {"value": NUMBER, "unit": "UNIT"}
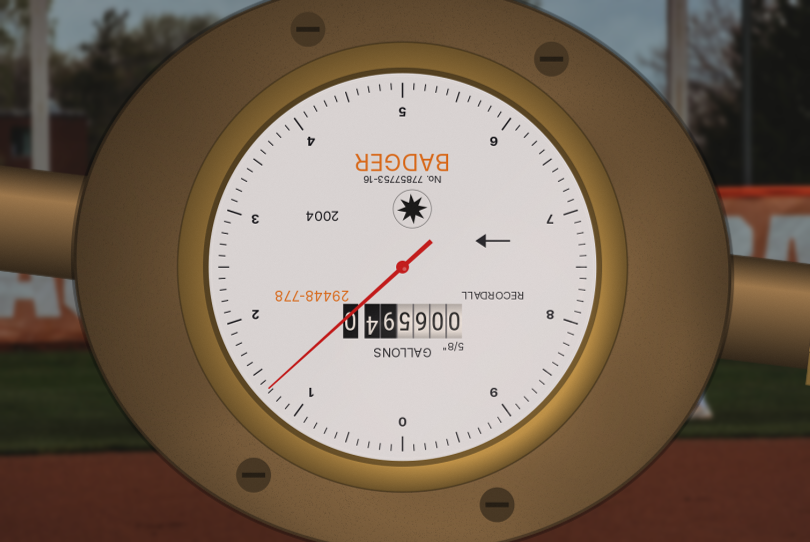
{"value": 65941.3, "unit": "gal"}
